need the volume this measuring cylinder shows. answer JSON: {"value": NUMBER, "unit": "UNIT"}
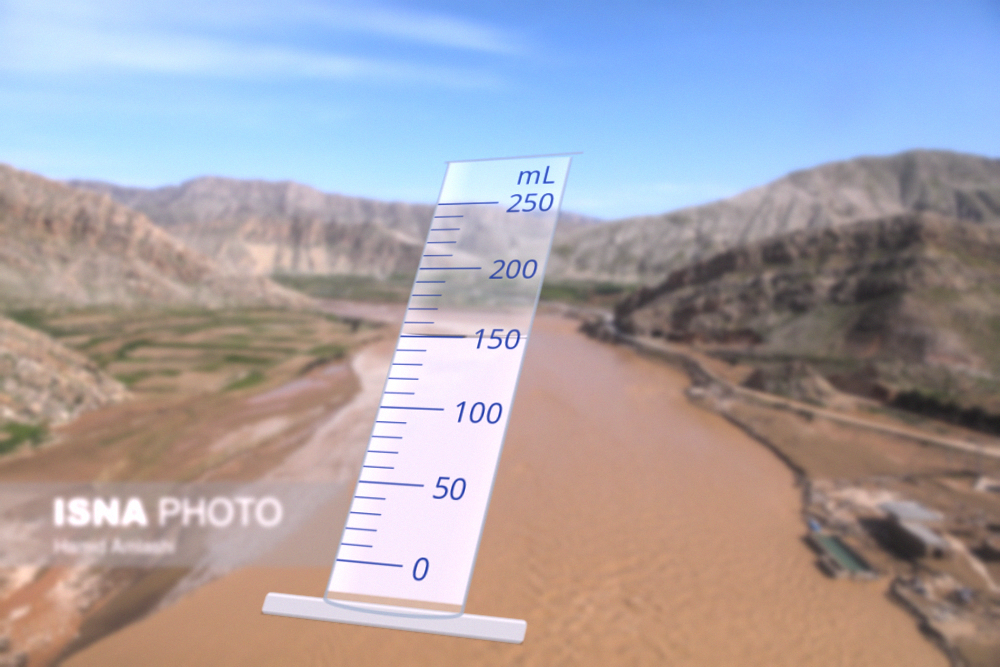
{"value": 150, "unit": "mL"}
